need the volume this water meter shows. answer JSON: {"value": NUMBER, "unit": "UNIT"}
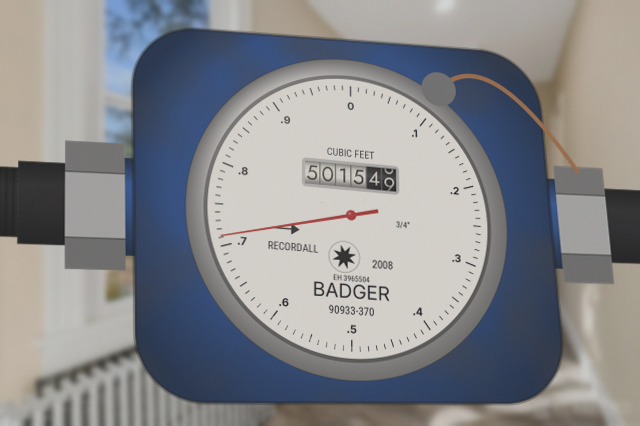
{"value": 501548.71, "unit": "ft³"}
